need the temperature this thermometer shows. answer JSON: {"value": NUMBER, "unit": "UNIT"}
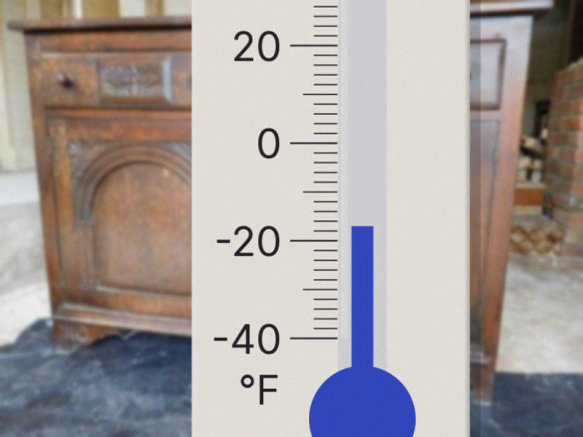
{"value": -17, "unit": "°F"}
